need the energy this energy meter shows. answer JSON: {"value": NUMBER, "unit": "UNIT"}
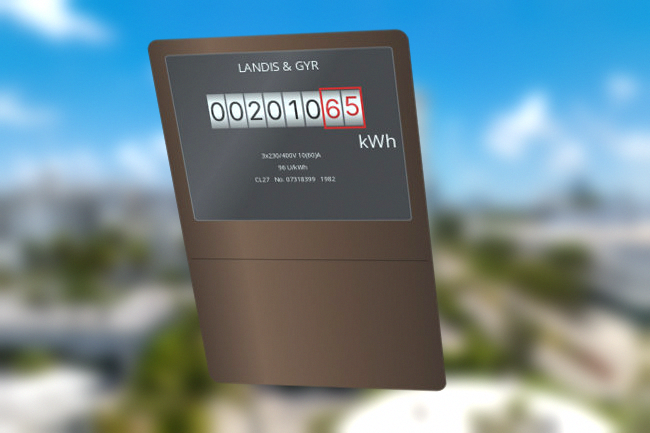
{"value": 2010.65, "unit": "kWh"}
